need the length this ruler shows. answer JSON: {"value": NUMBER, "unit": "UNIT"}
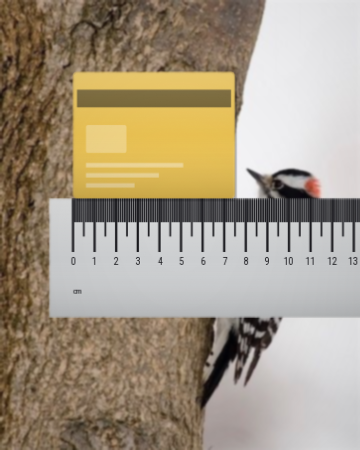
{"value": 7.5, "unit": "cm"}
